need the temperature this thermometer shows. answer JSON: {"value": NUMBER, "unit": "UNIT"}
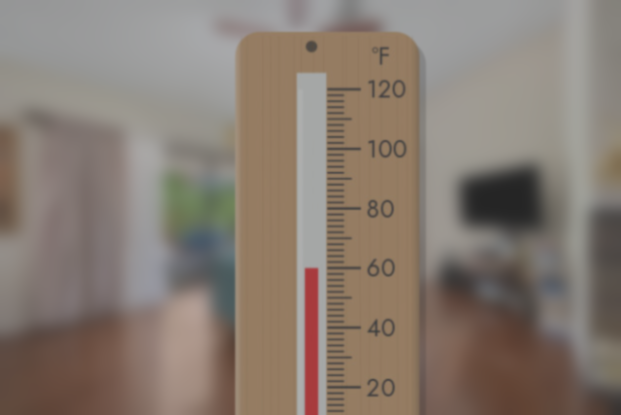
{"value": 60, "unit": "°F"}
